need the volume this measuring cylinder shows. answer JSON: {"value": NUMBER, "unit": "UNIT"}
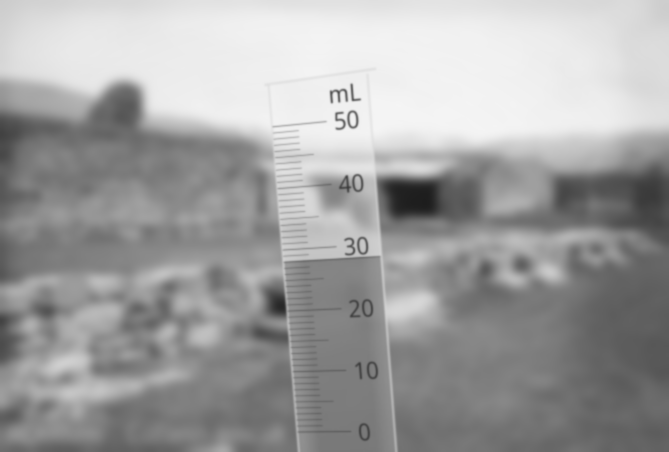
{"value": 28, "unit": "mL"}
